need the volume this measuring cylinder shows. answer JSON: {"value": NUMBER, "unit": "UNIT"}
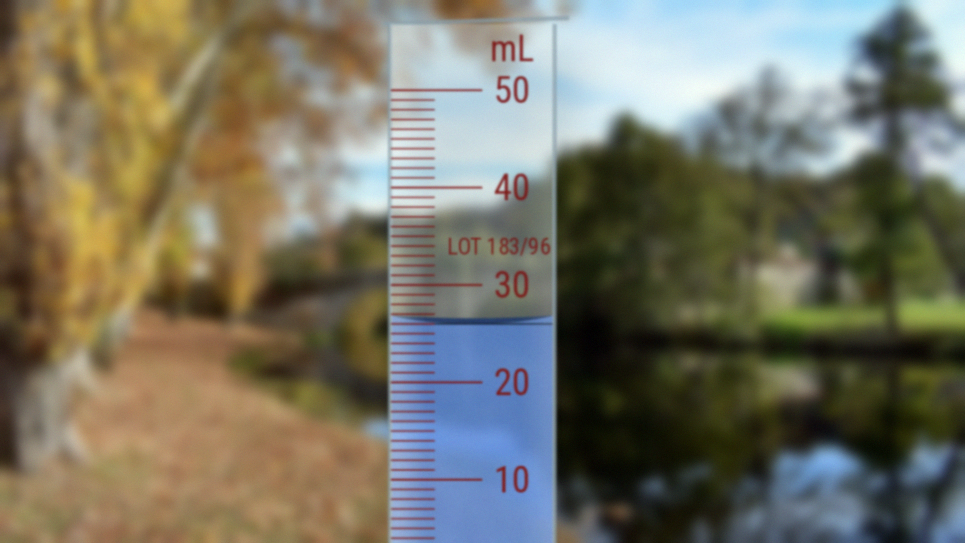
{"value": 26, "unit": "mL"}
